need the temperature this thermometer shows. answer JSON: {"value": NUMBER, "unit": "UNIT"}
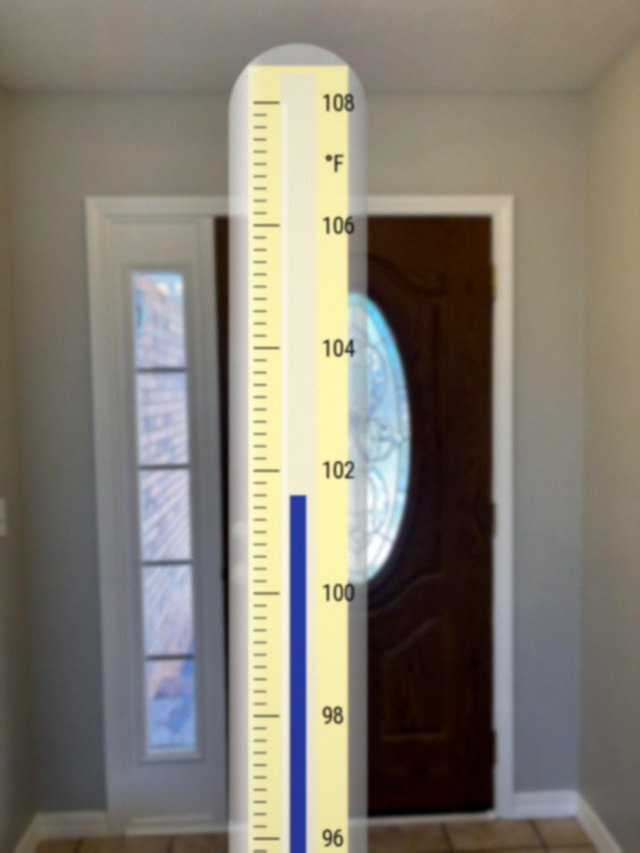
{"value": 101.6, "unit": "°F"}
